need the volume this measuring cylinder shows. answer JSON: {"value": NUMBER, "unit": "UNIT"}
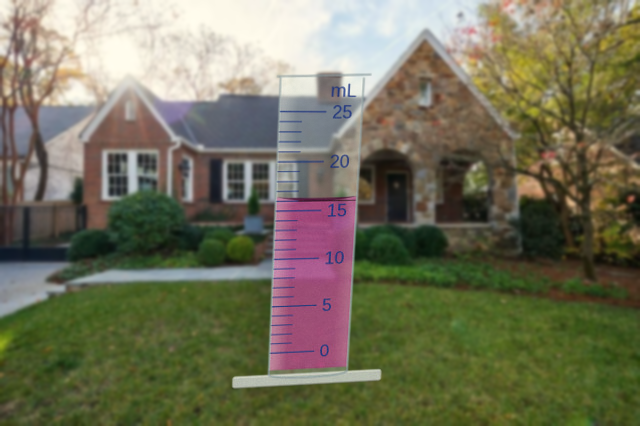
{"value": 16, "unit": "mL"}
